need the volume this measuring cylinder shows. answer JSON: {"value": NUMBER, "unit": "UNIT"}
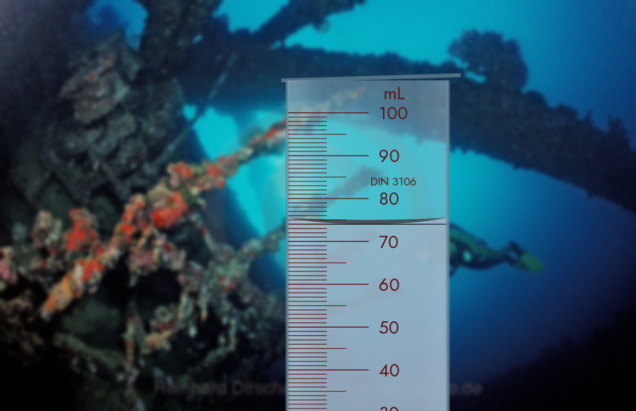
{"value": 74, "unit": "mL"}
